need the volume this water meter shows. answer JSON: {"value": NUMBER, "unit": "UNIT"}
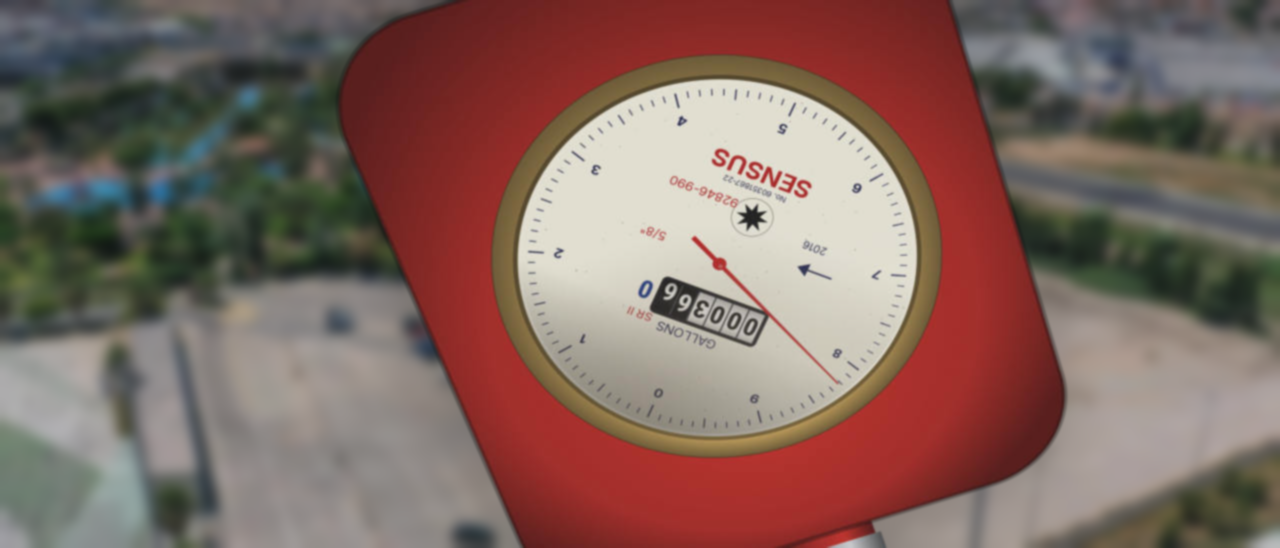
{"value": 3658.2, "unit": "gal"}
